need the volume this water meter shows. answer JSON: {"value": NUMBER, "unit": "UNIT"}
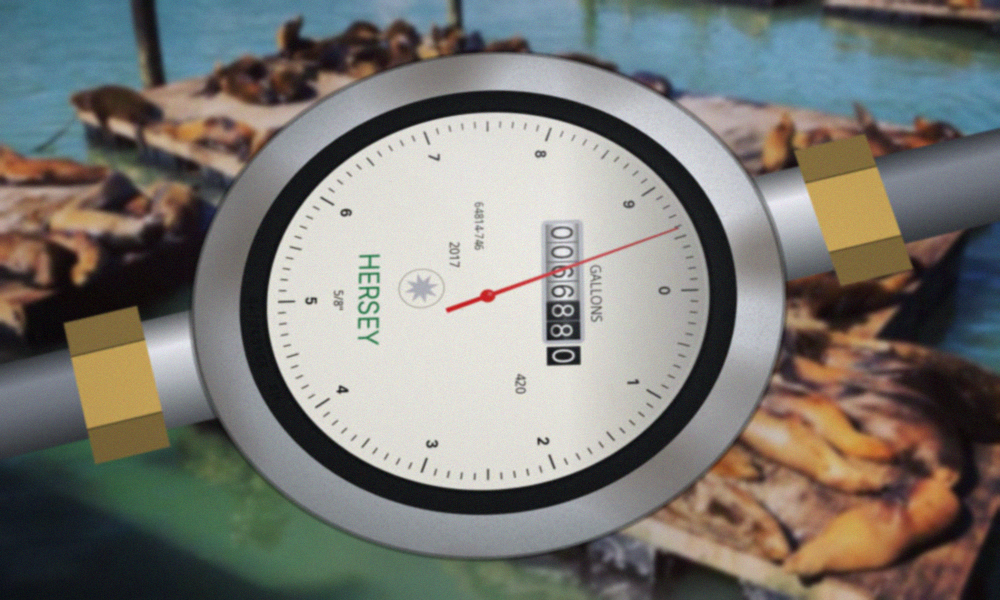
{"value": 66879.4, "unit": "gal"}
